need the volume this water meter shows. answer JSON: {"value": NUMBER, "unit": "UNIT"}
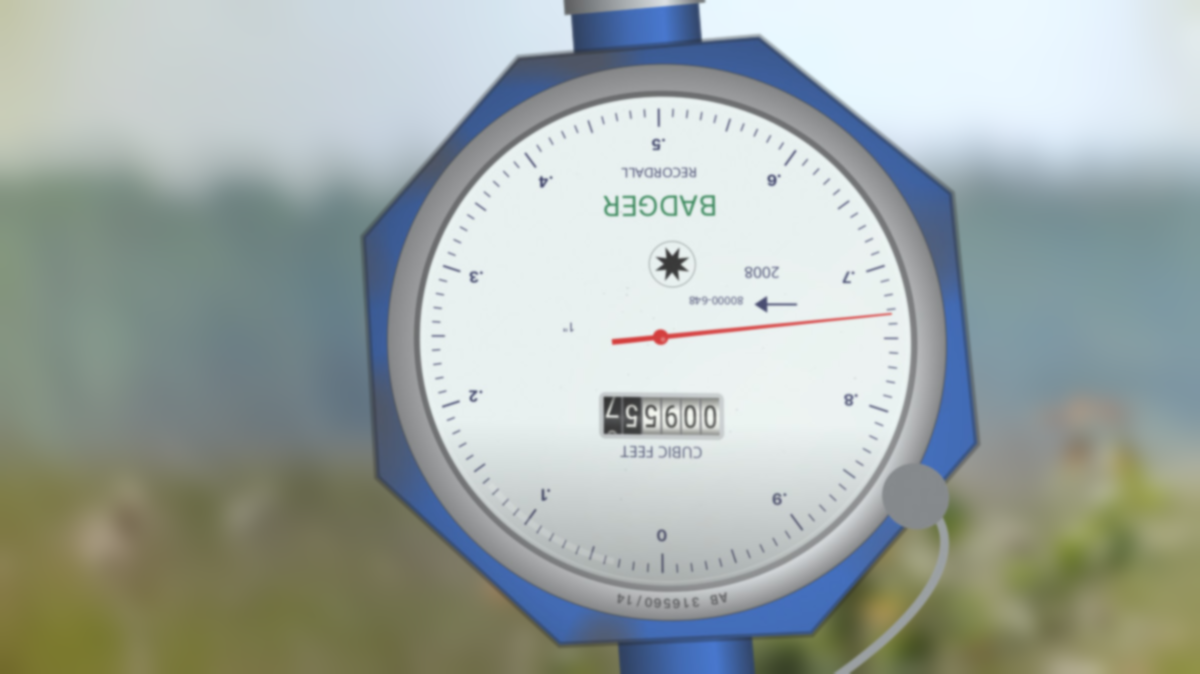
{"value": 9556.73, "unit": "ft³"}
